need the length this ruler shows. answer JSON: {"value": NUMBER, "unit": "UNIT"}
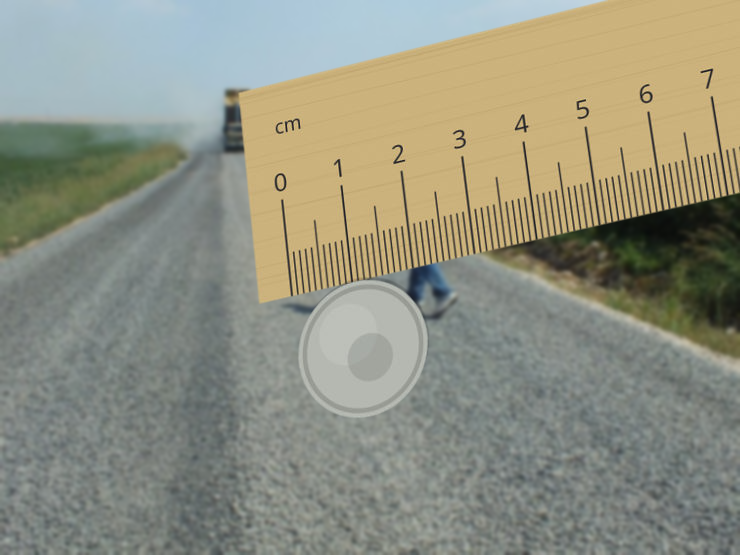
{"value": 2.1, "unit": "cm"}
